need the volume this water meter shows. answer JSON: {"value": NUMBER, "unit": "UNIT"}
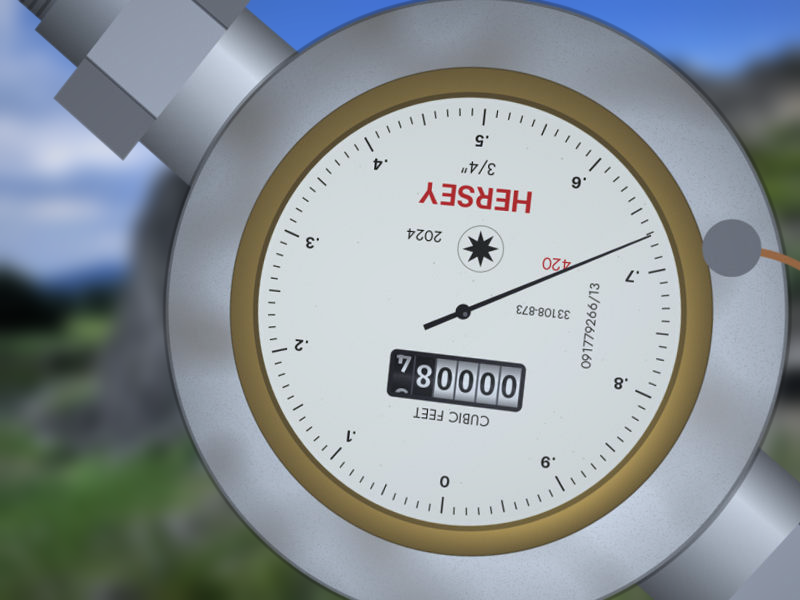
{"value": 83.67, "unit": "ft³"}
